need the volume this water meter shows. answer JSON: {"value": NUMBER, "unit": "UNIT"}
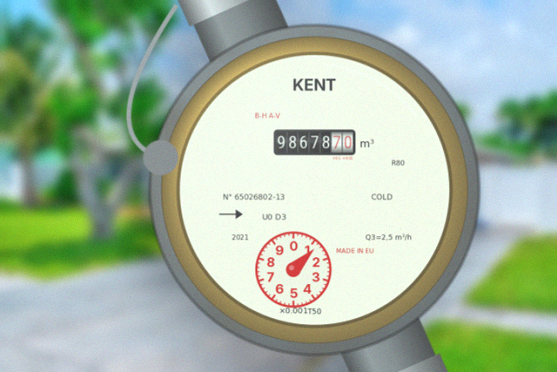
{"value": 98678.701, "unit": "m³"}
